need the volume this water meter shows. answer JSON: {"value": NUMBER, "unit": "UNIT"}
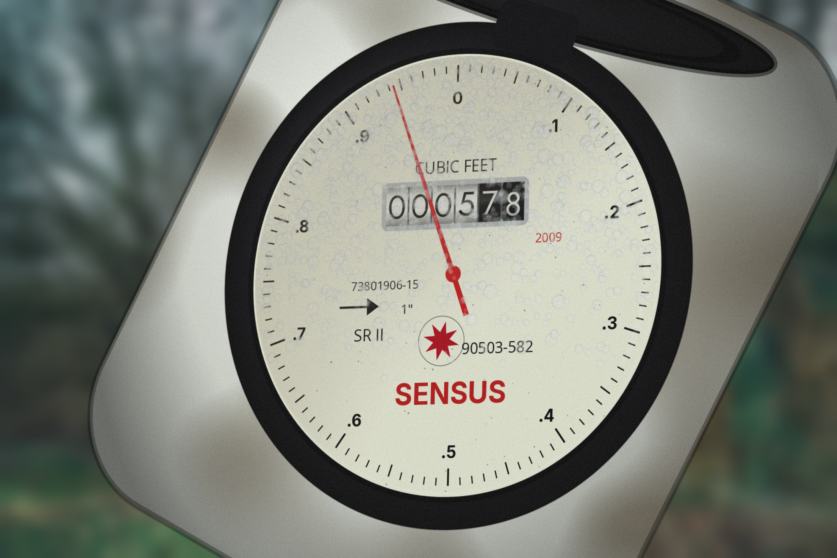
{"value": 577.94, "unit": "ft³"}
